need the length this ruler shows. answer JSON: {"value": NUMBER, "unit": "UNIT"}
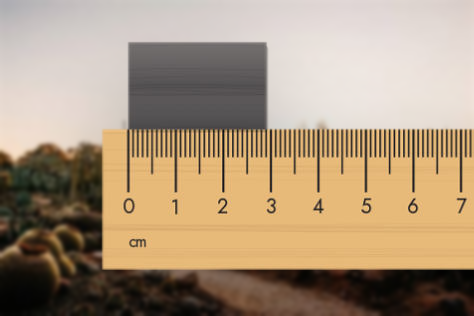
{"value": 2.9, "unit": "cm"}
